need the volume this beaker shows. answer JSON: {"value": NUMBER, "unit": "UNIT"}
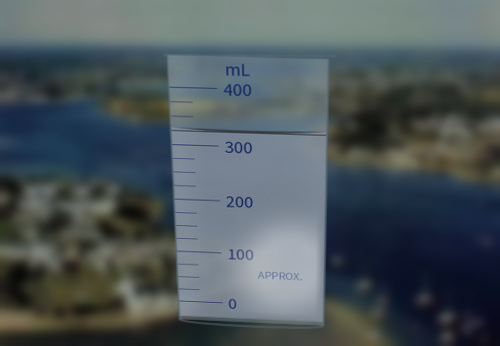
{"value": 325, "unit": "mL"}
